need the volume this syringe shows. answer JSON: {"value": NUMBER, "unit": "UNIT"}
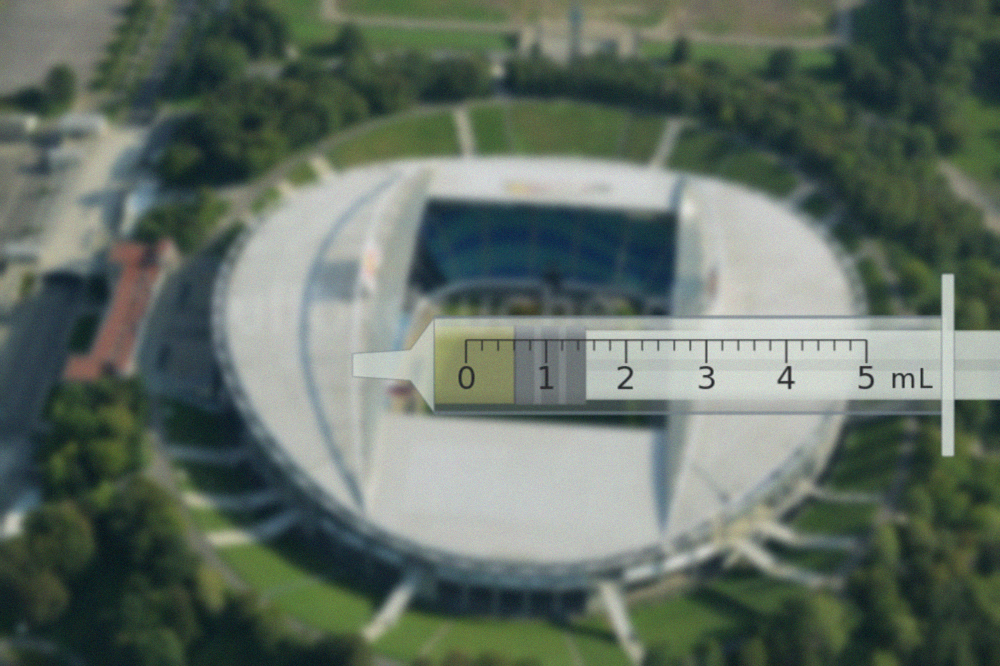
{"value": 0.6, "unit": "mL"}
